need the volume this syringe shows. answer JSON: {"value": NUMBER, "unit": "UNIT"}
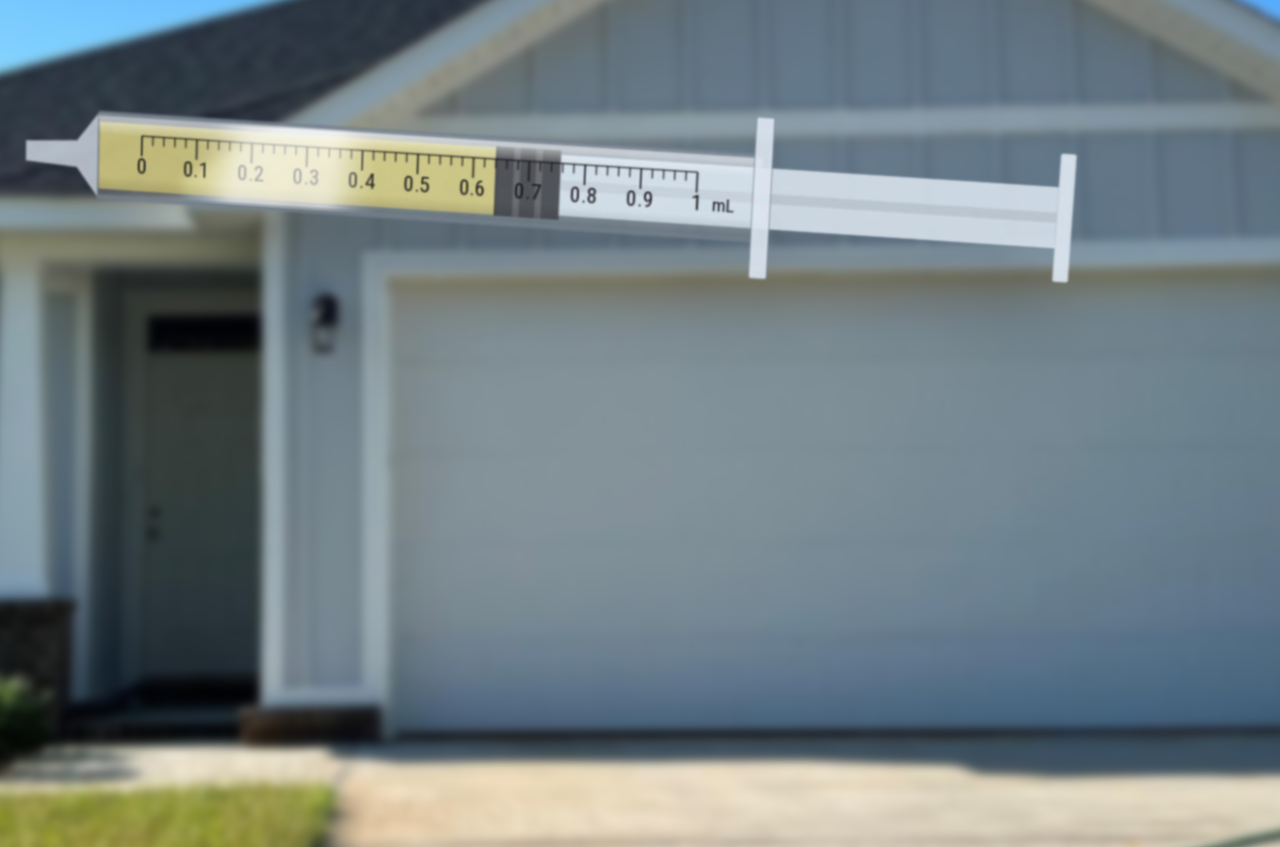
{"value": 0.64, "unit": "mL"}
